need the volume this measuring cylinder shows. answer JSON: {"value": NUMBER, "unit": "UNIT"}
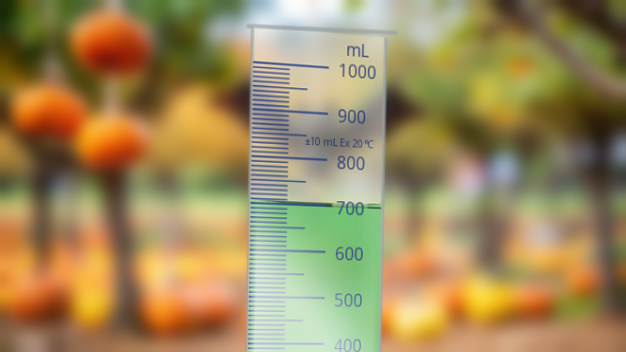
{"value": 700, "unit": "mL"}
